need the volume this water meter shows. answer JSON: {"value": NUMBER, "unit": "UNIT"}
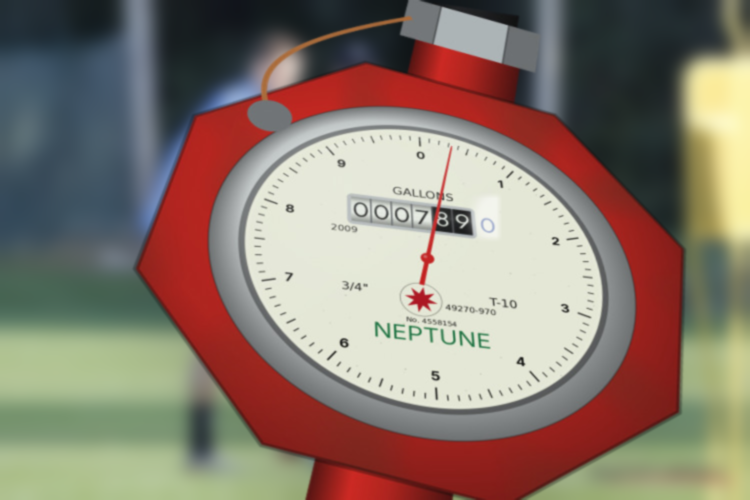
{"value": 7890.3, "unit": "gal"}
